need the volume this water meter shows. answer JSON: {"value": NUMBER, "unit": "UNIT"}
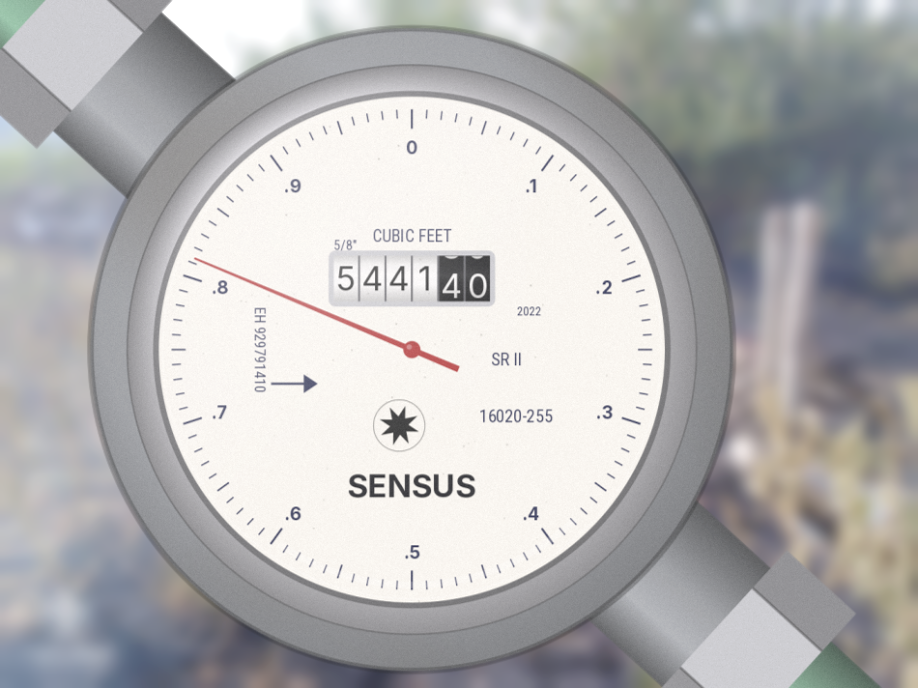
{"value": 544139.81, "unit": "ft³"}
